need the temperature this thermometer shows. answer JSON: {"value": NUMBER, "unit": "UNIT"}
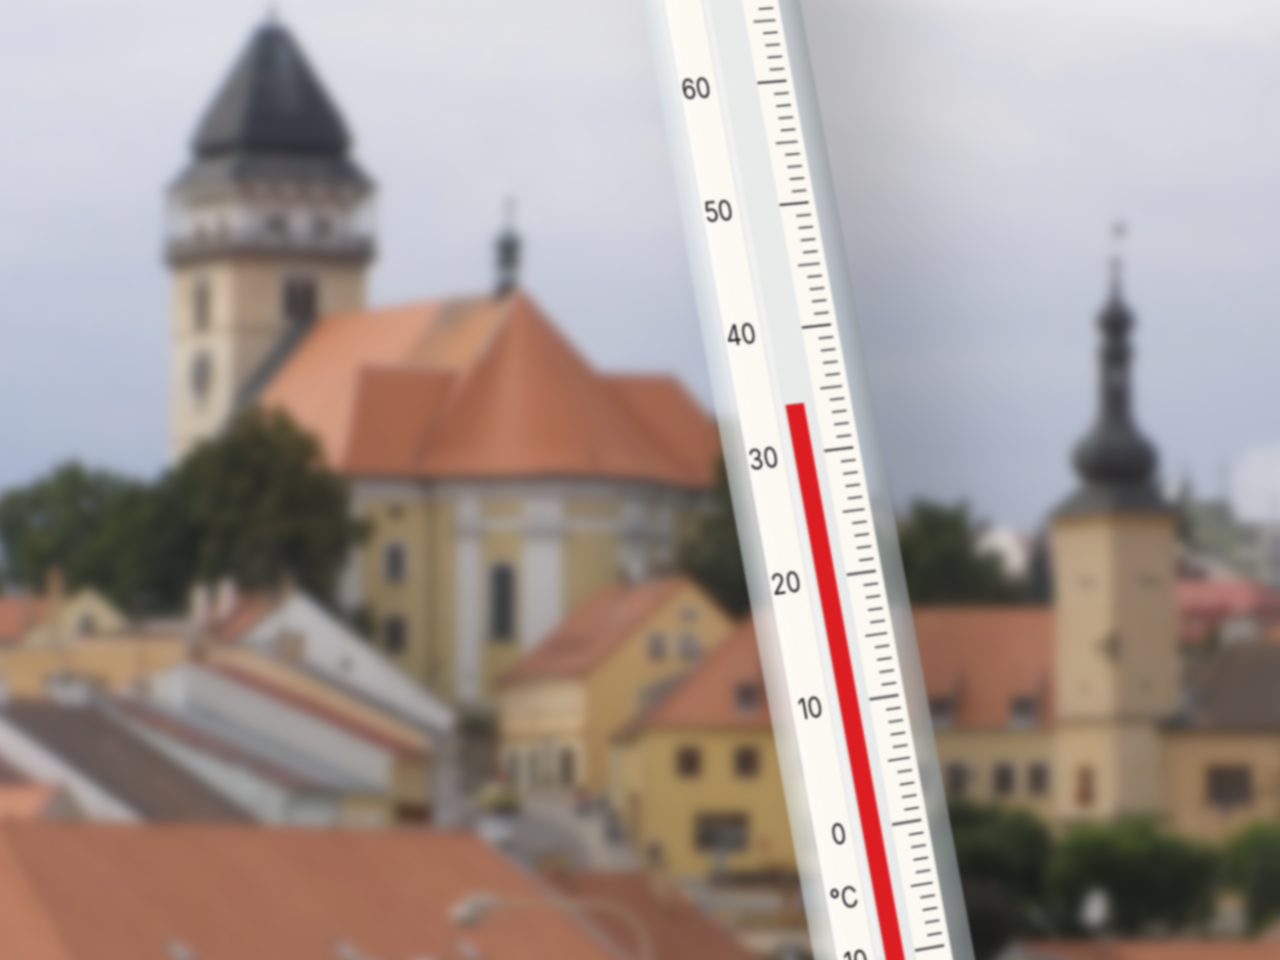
{"value": 34, "unit": "°C"}
